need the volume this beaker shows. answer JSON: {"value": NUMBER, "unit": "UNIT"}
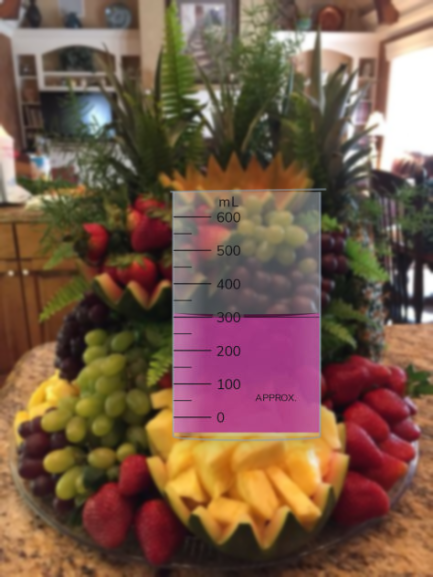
{"value": 300, "unit": "mL"}
